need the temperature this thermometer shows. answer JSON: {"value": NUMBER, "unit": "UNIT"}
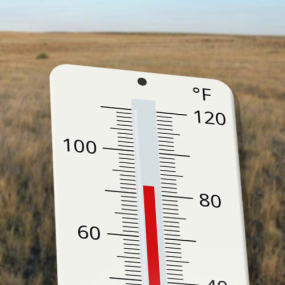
{"value": 84, "unit": "°F"}
